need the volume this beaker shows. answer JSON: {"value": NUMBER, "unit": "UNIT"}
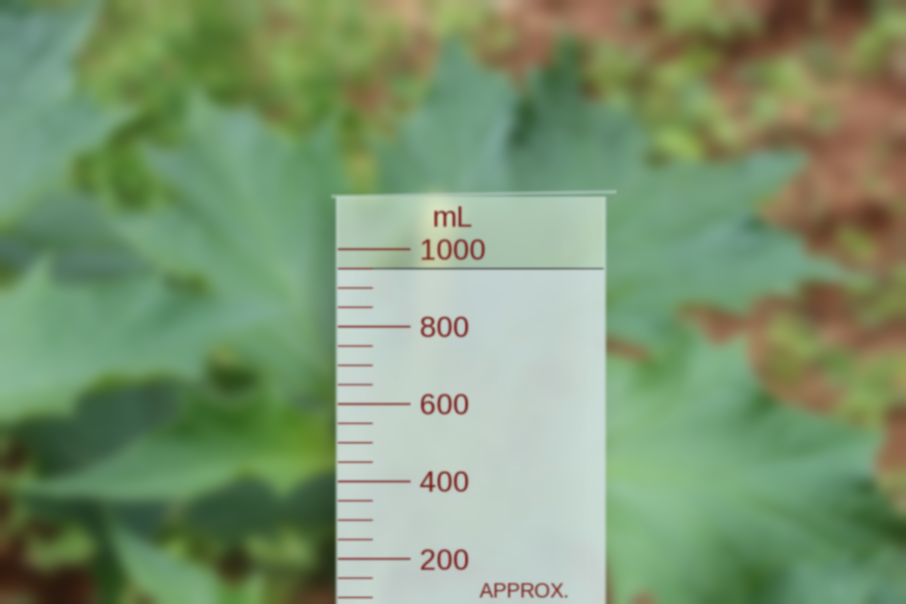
{"value": 950, "unit": "mL"}
